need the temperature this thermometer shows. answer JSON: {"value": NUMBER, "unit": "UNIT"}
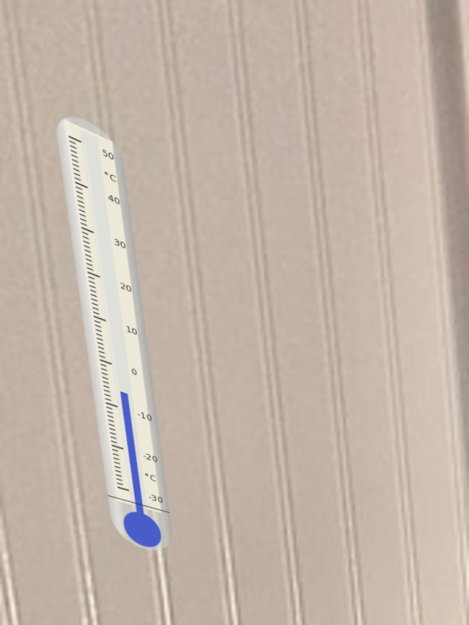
{"value": -6, "unit": "°C"}
